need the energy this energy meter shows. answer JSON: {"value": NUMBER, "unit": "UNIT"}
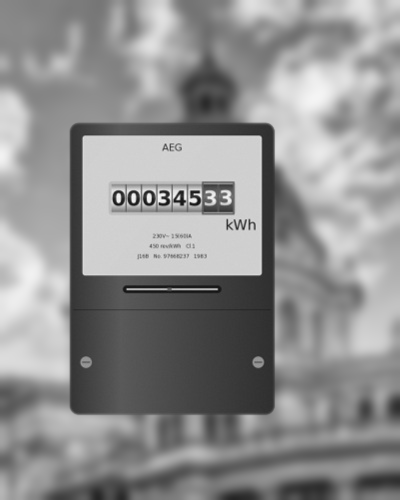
{"value": 345.33, "unit": "kWh"}
